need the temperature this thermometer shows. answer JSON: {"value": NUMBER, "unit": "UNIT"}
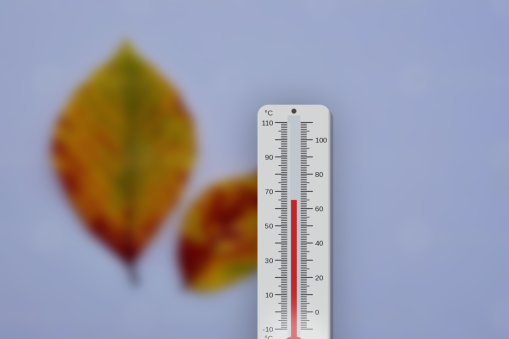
{"value": 65, "unit": "°C"}
